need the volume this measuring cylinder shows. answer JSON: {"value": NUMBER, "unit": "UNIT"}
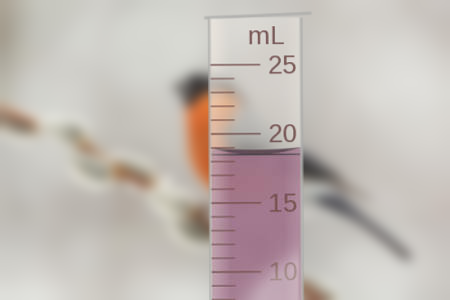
{"value": 18.5, "unit": "mL"}
